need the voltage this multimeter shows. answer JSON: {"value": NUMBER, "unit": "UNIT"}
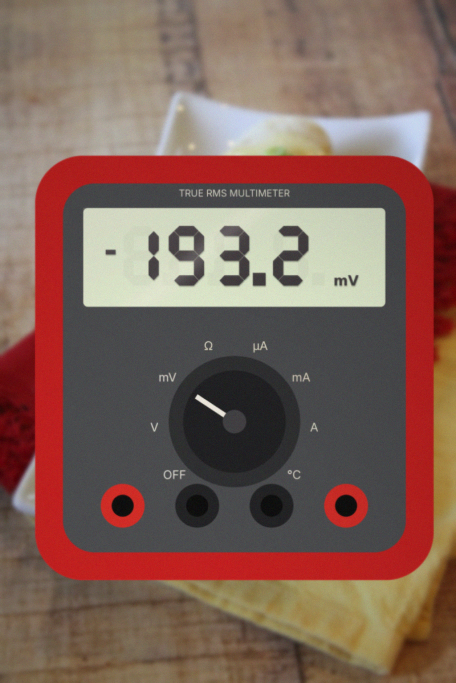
{"value": -193.2, "unit": "mV"}
